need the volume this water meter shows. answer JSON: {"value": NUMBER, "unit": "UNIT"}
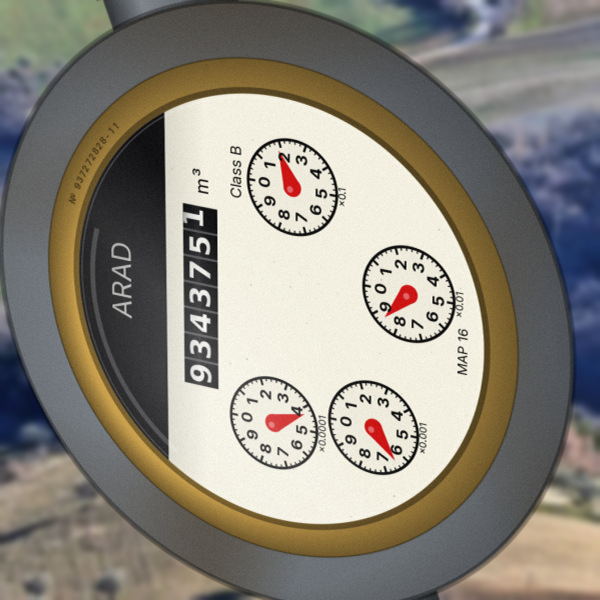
{"value": 9343751.1864, "unit": "m³"}
